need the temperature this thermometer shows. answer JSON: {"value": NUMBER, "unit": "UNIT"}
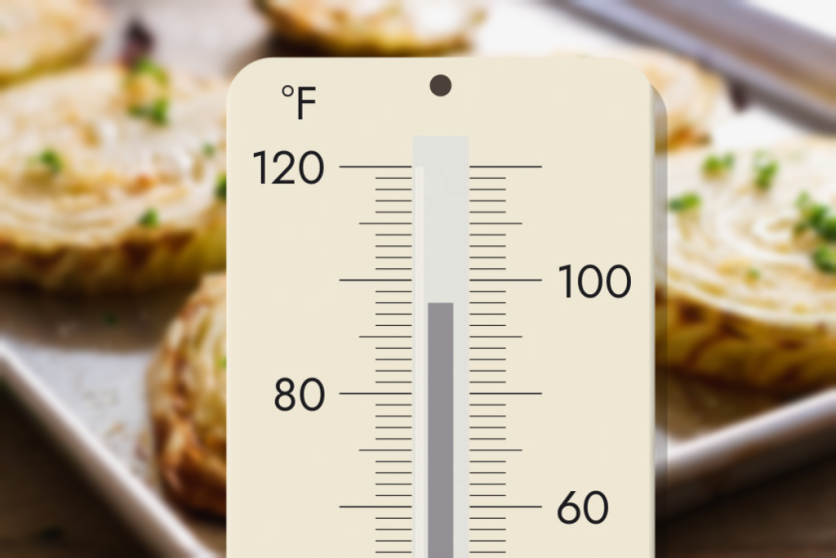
{"value": 96, "unit": "°F"}
